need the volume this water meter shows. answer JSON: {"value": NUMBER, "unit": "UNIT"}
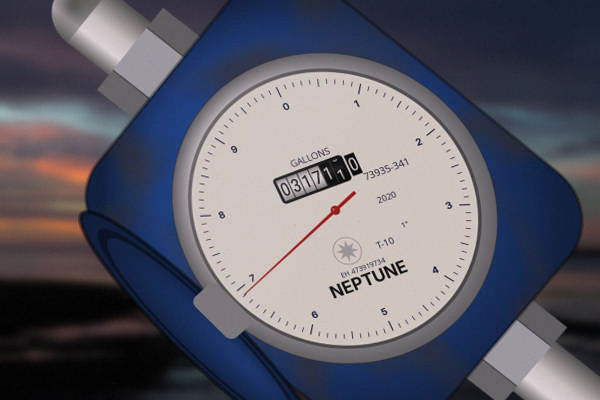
{"value": 317106.9, "unit": "gal"}
